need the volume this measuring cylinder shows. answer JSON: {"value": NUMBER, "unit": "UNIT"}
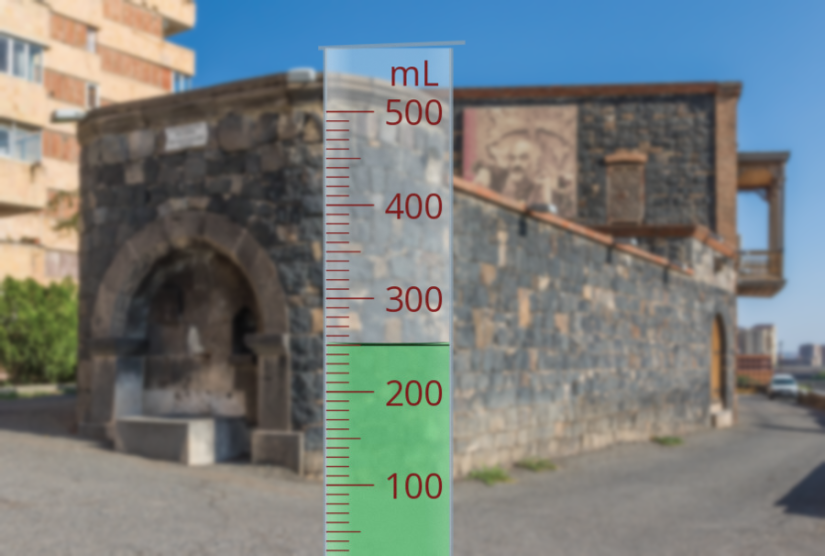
{"value": 250, "unit": "mL"}
